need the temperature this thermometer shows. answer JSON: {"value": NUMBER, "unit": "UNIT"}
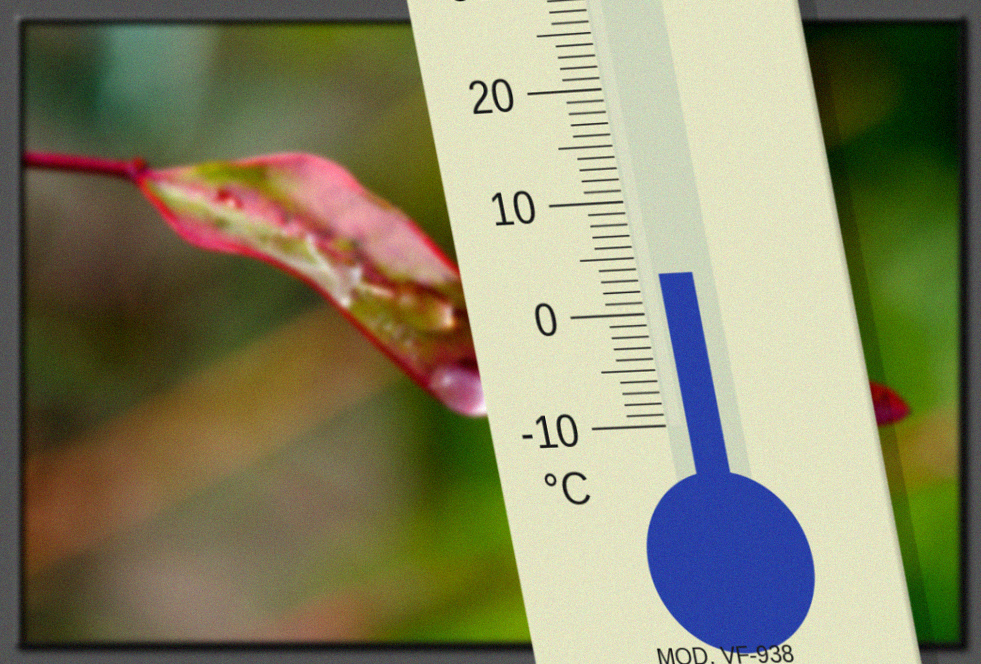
{"value": 3.5, "unit": "°C"}
